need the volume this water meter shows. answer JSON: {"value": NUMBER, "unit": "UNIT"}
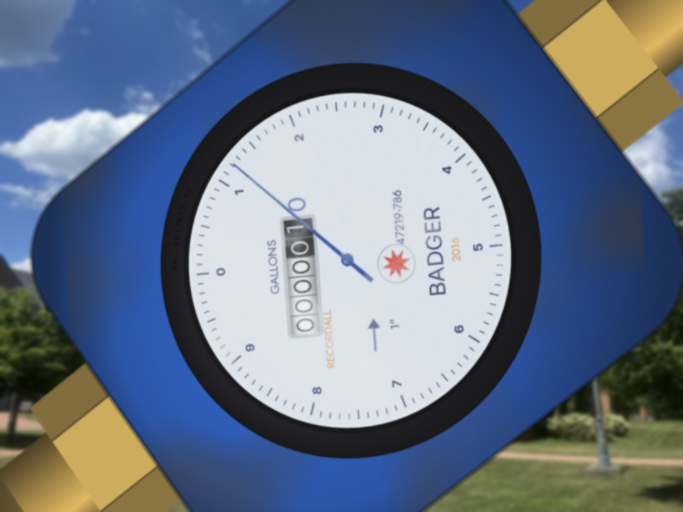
{"value": 11.2, "unit": "gal"}
